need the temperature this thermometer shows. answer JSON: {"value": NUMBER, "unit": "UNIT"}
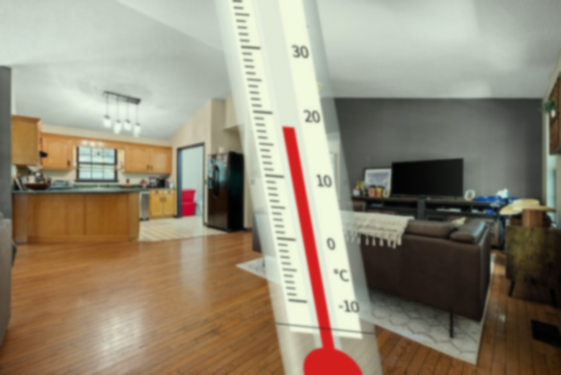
{"value": 18, "unit": "°C"}
